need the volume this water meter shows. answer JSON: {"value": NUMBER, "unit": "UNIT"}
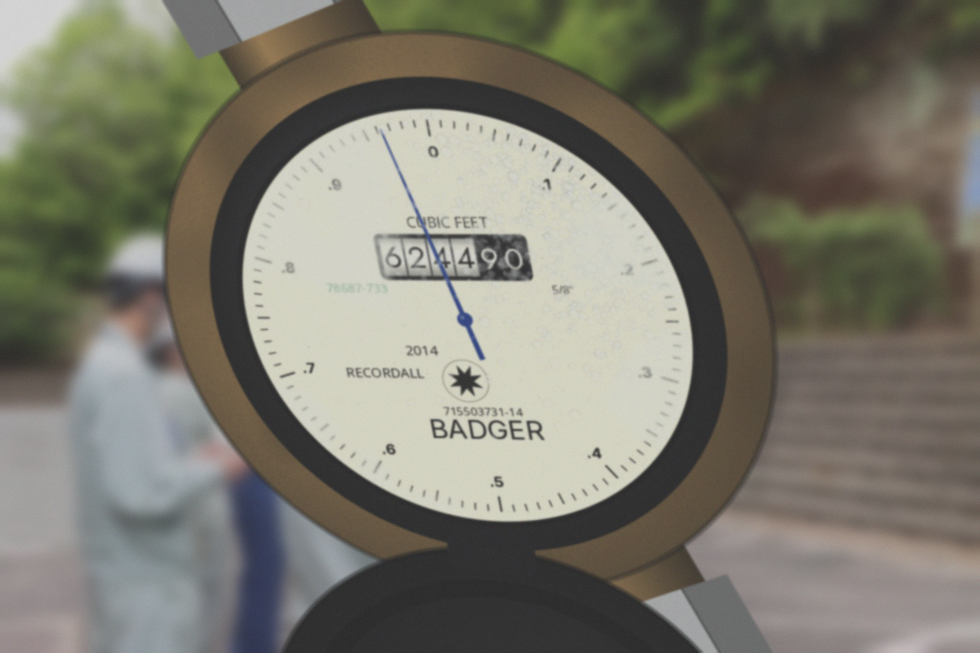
{"value": 624489.96, "unit": "ft³"}
